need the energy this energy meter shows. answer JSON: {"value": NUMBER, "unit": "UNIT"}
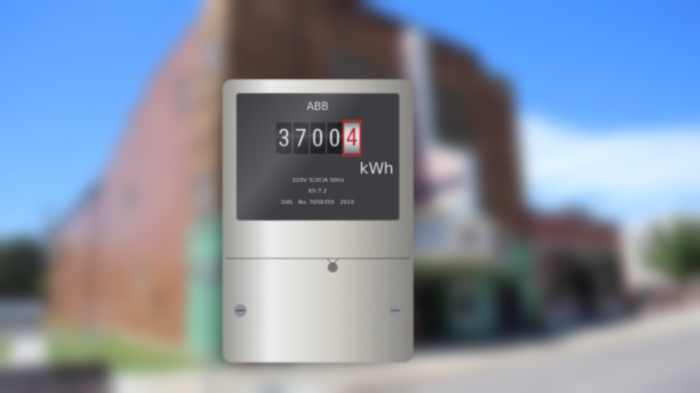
{"value": 3700.4, "unit": "kWh"}
